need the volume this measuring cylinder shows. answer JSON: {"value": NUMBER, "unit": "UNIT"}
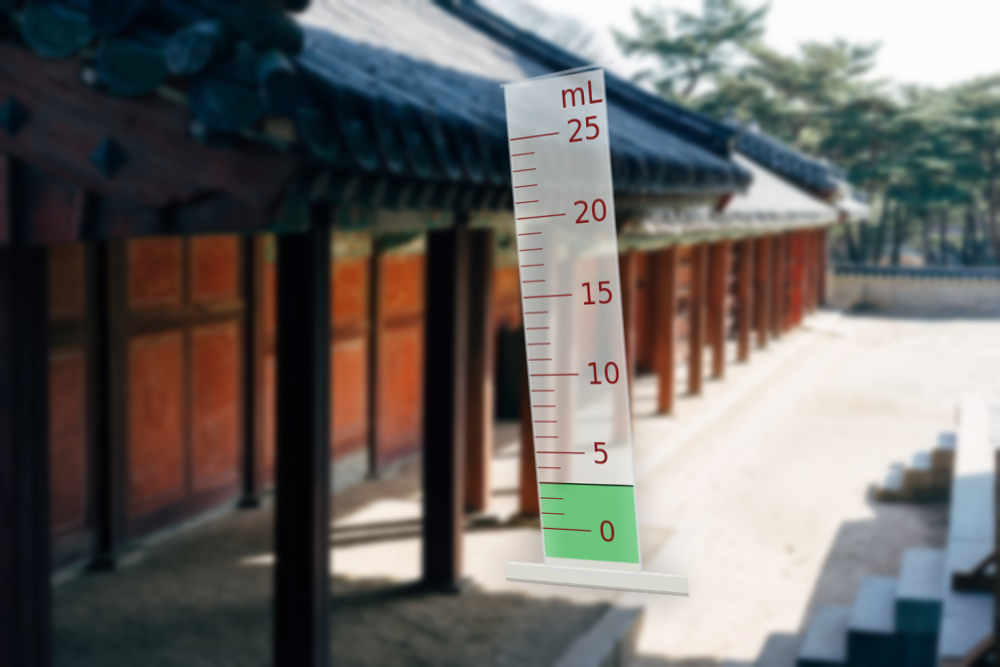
{"value": 3, "unit": "mL"}
